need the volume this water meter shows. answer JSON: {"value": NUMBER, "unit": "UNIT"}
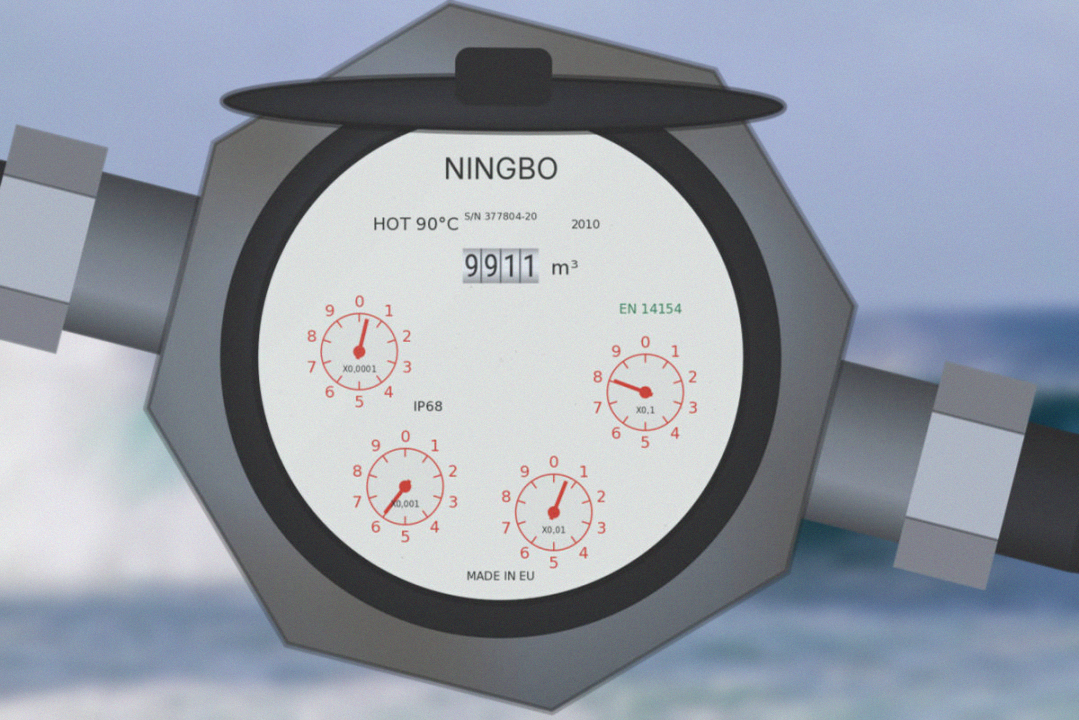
{"value": 9911.8060, "unit": "m³"}
